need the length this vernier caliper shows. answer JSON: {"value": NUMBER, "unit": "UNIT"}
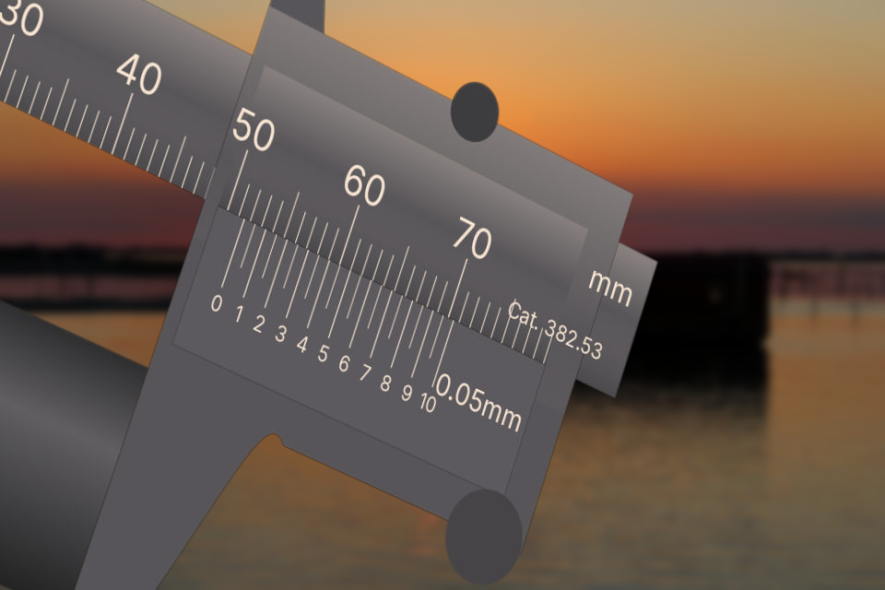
{"value": 51.5, "unit": "mm"}
